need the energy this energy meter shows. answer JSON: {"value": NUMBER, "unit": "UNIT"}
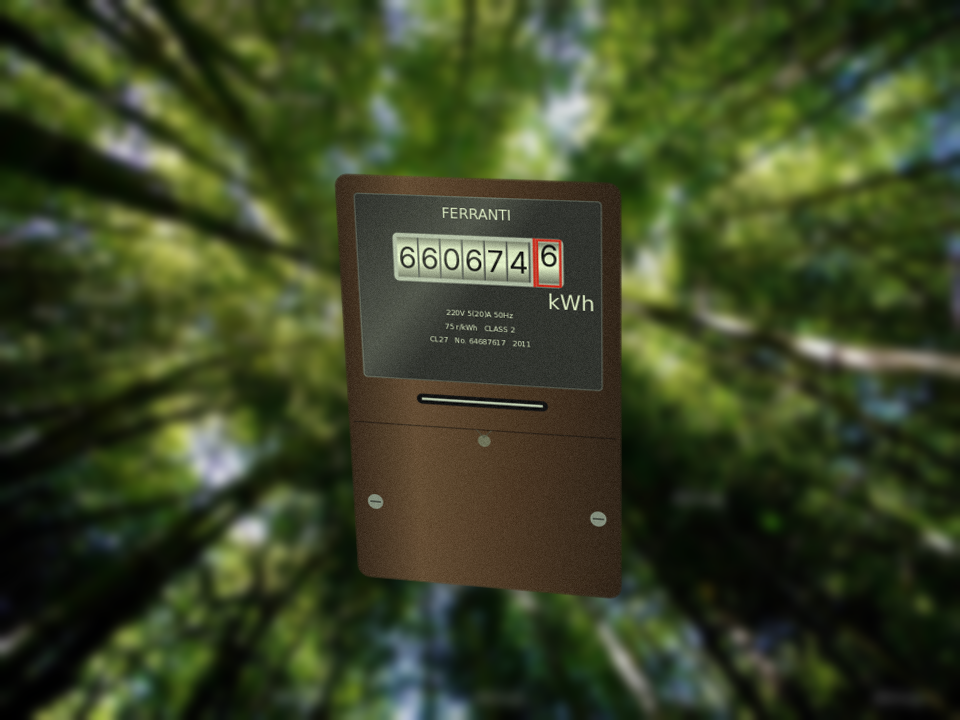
{"value": 660674.6, "unit": "kWh"}
